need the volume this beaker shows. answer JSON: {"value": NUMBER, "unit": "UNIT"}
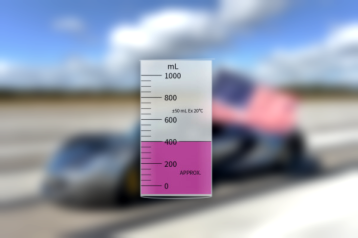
{"value": 400, "unit": "mL"}
